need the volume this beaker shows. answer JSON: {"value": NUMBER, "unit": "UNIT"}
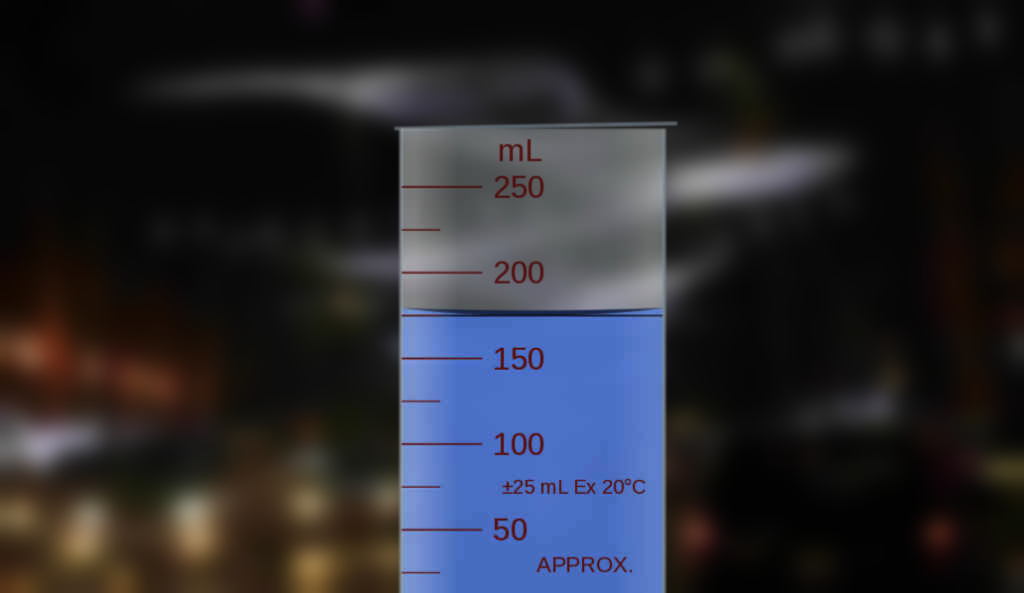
{"value": 175, "unit": "mL"}
